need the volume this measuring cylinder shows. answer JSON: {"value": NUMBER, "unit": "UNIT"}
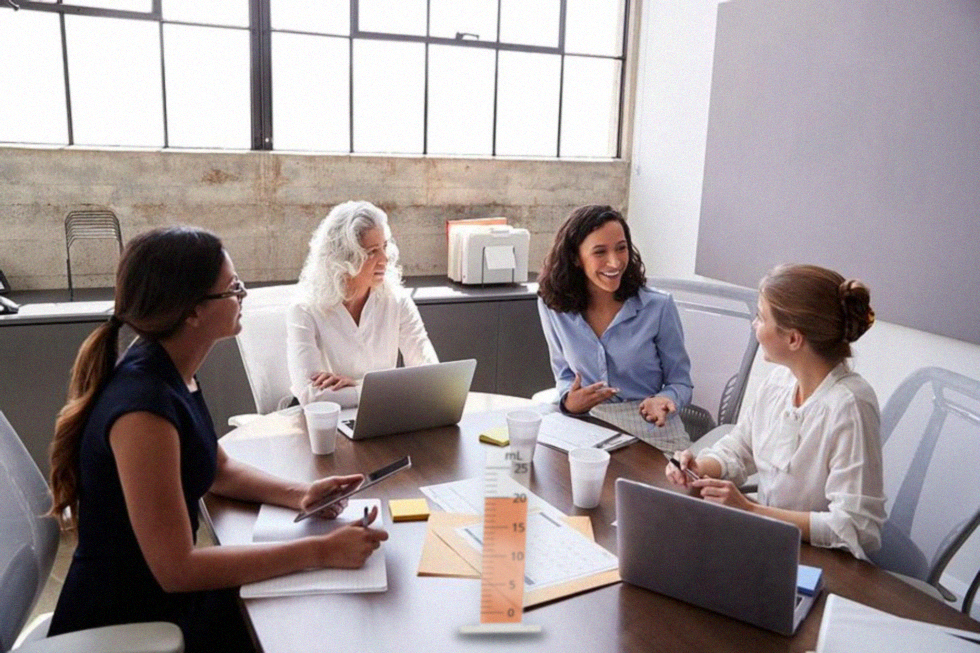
{"value": 20, "unit": "mL"}
